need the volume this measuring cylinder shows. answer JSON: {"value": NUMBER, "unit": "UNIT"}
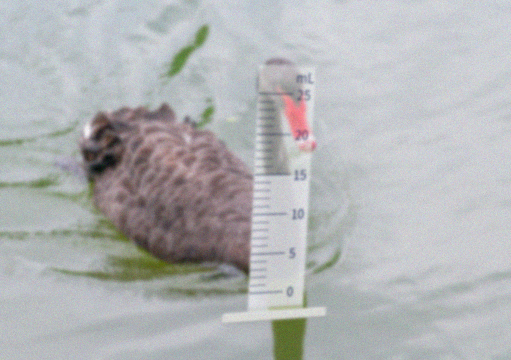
{"value": 15, "unit": "mL"}
